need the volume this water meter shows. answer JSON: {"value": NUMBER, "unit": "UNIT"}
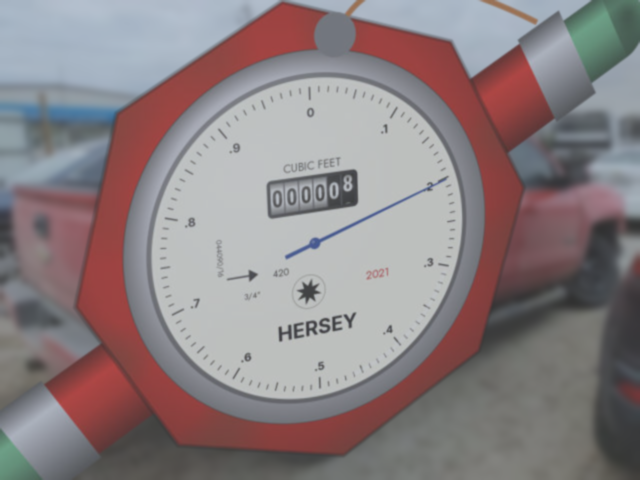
{"value": 8.20, "unit": "ft³"}
